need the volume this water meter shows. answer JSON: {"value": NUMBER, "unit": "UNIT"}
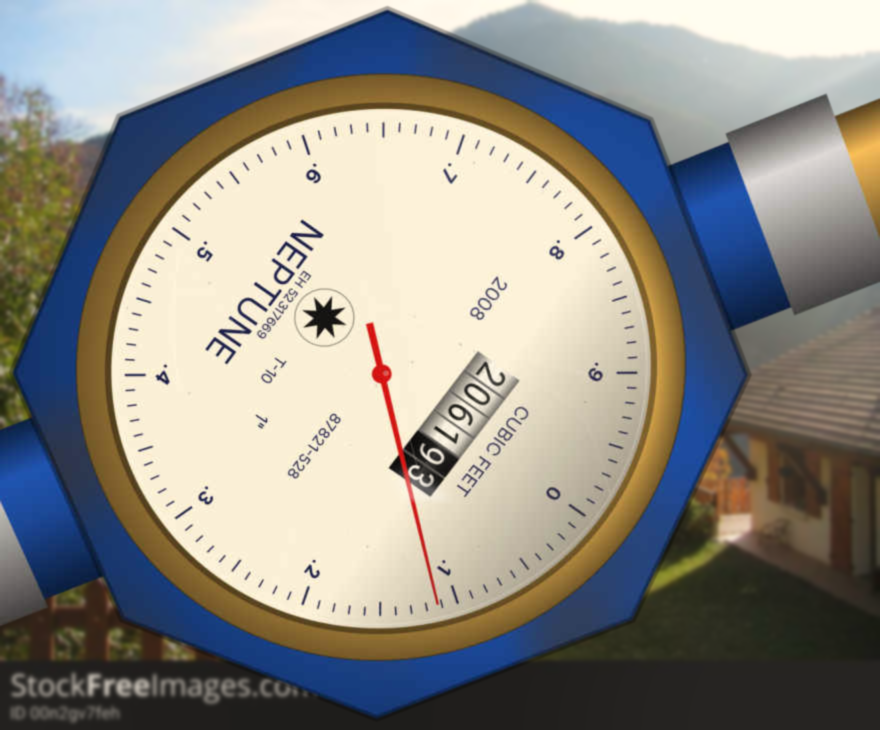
{"value": 206193.11, "unit": "ft³"}
